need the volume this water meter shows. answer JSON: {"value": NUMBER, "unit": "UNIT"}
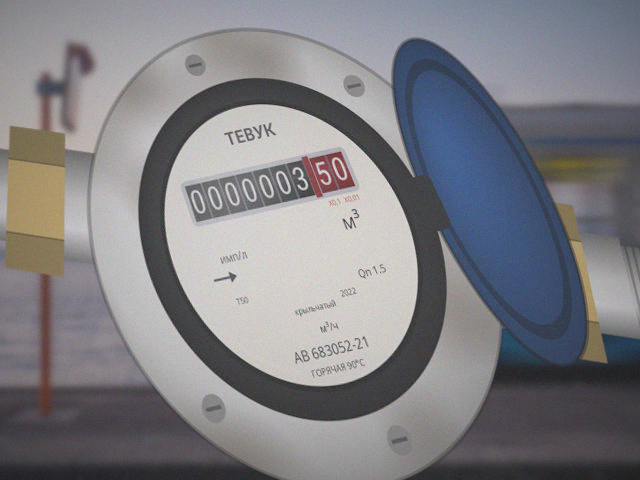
{"value": 3.50, "unit": "m³"}
